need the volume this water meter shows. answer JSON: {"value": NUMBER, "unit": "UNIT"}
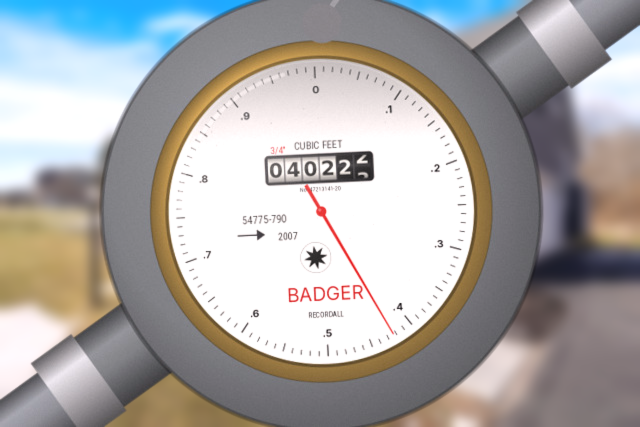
{"value": 40222.42, "unit": "ft³"}
